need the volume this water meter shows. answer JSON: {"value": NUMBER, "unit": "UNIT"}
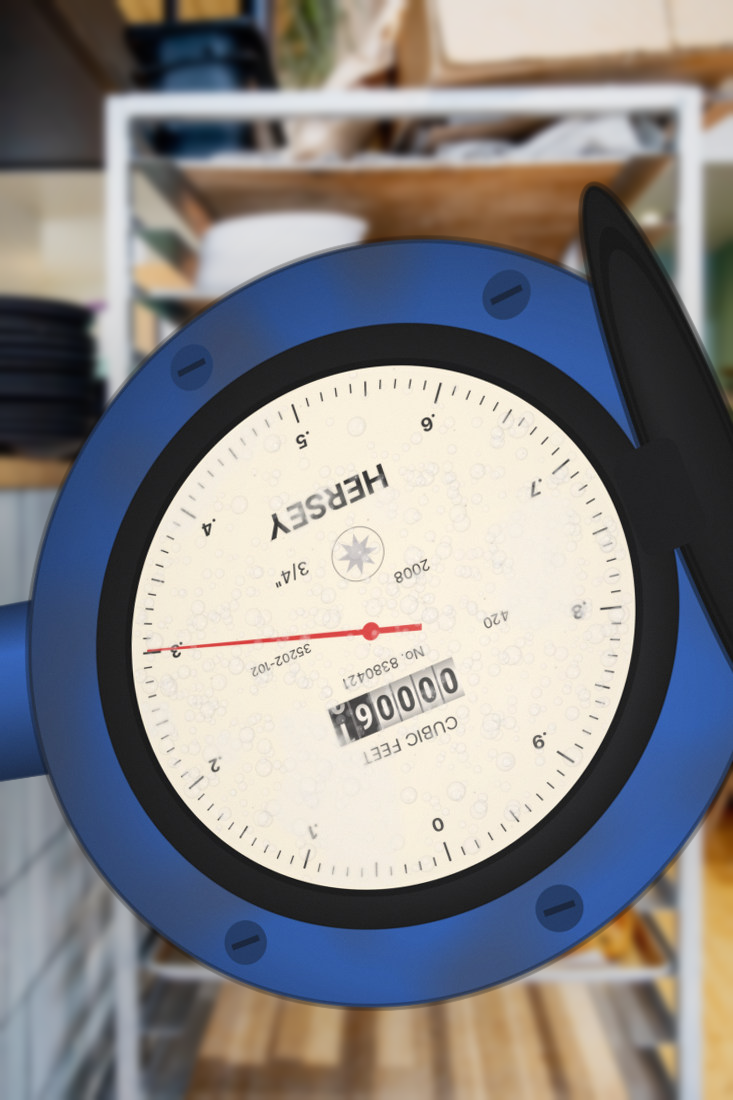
{"value": 61.30, "unit": "ft³"}
